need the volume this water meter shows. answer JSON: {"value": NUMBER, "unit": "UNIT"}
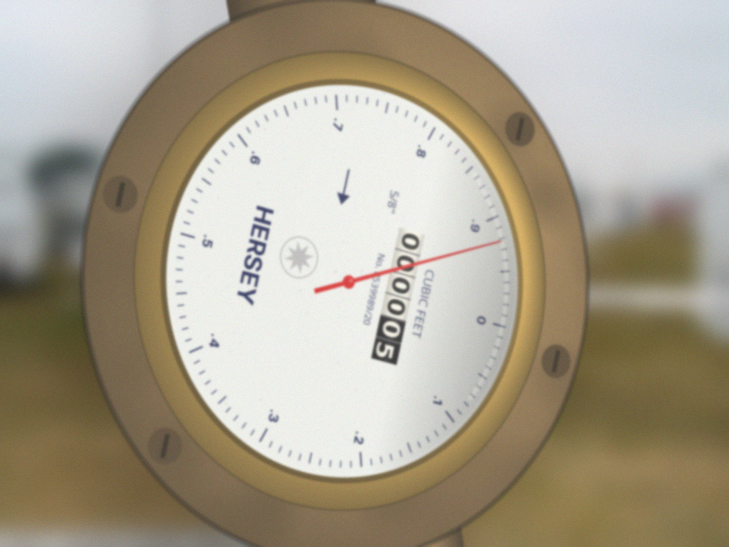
{"value": 4.92, "unit": "ft³"}
